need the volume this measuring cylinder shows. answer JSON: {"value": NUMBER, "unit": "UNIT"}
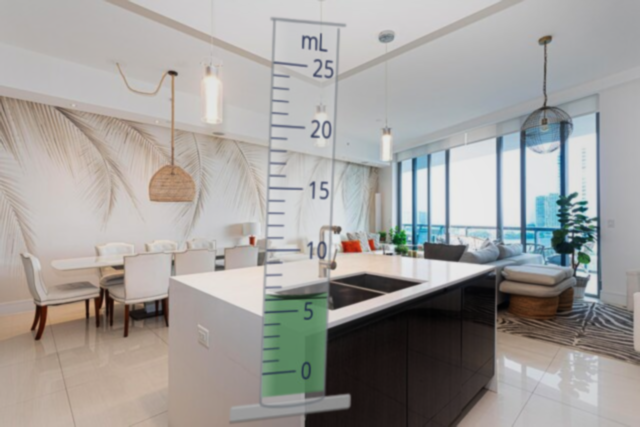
{"value": 6, "unit": "mL"}
